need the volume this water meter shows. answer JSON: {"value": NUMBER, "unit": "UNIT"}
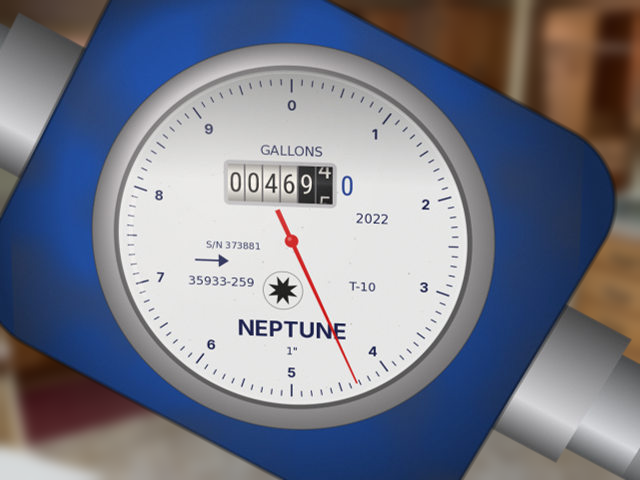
{"value": 46944.3, "unit": "gal"}
